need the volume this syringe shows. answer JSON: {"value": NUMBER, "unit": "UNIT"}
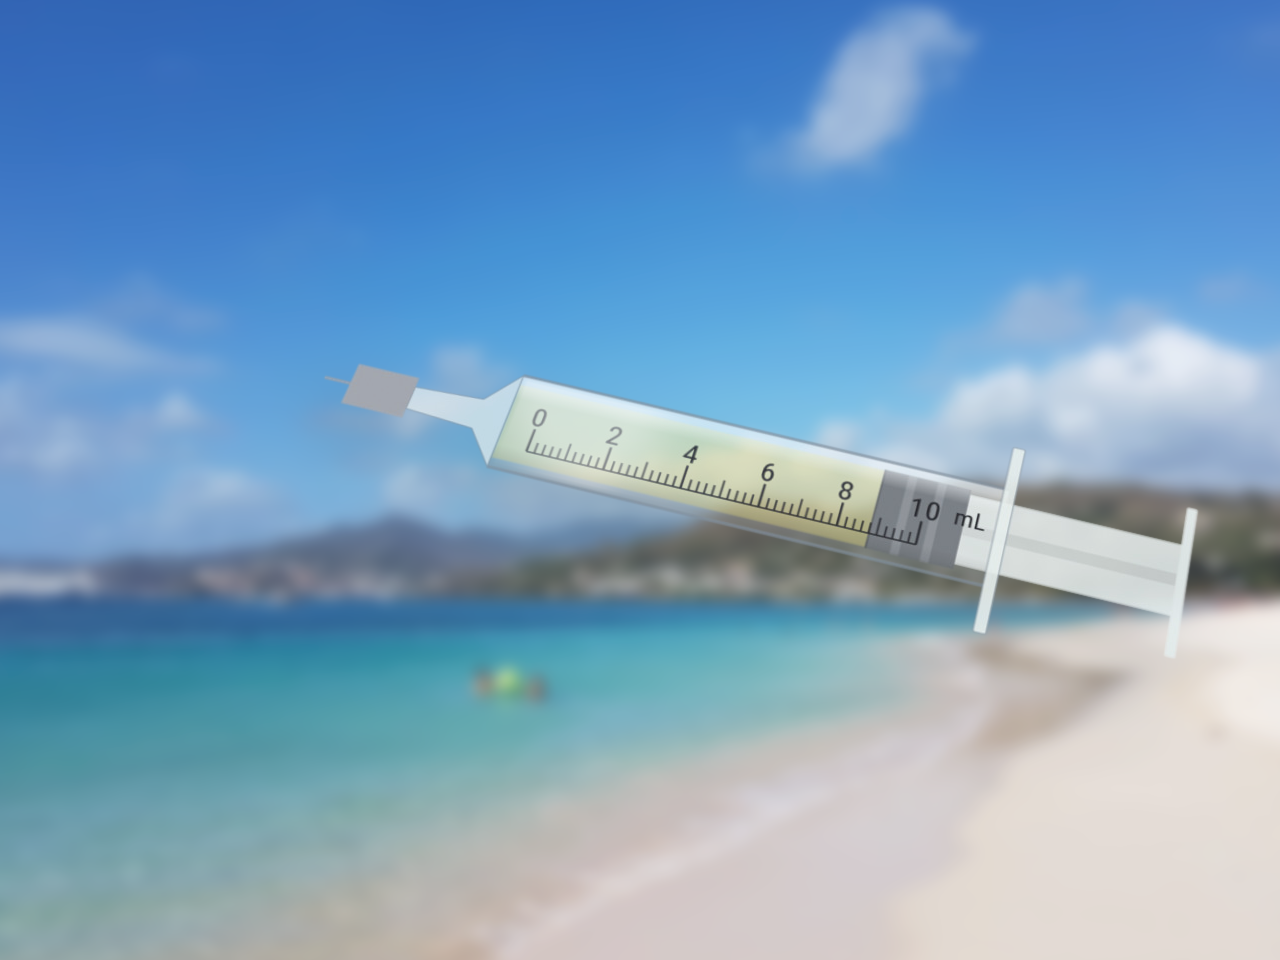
{"value": 8.8, "unit": "mL"}
